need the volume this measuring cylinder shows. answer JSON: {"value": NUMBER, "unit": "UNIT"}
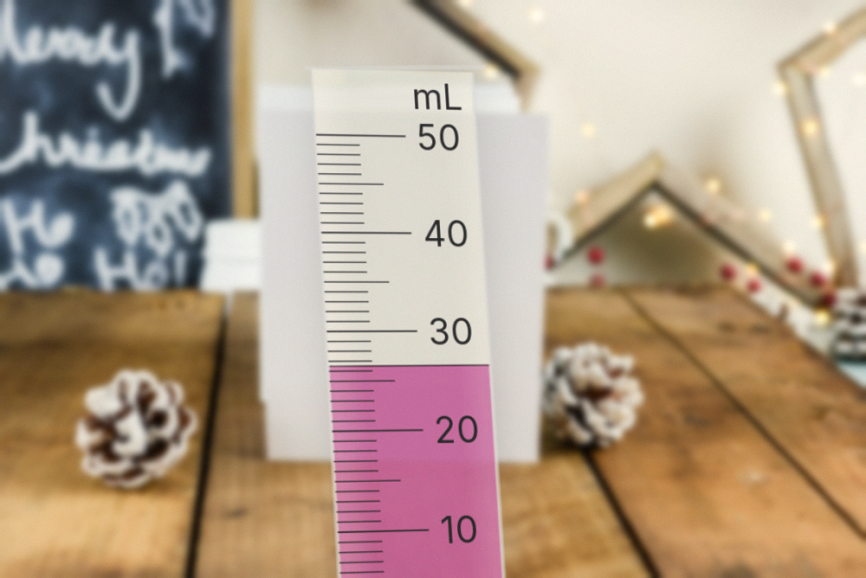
{"value": 26.5, "unit": "mL"}
